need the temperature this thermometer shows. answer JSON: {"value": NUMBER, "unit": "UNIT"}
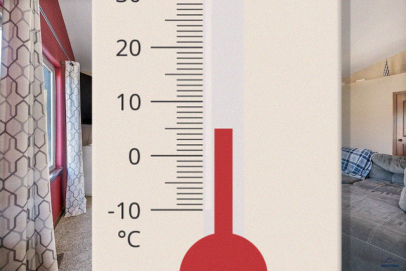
{"value": 5, "unit": "°C"}
